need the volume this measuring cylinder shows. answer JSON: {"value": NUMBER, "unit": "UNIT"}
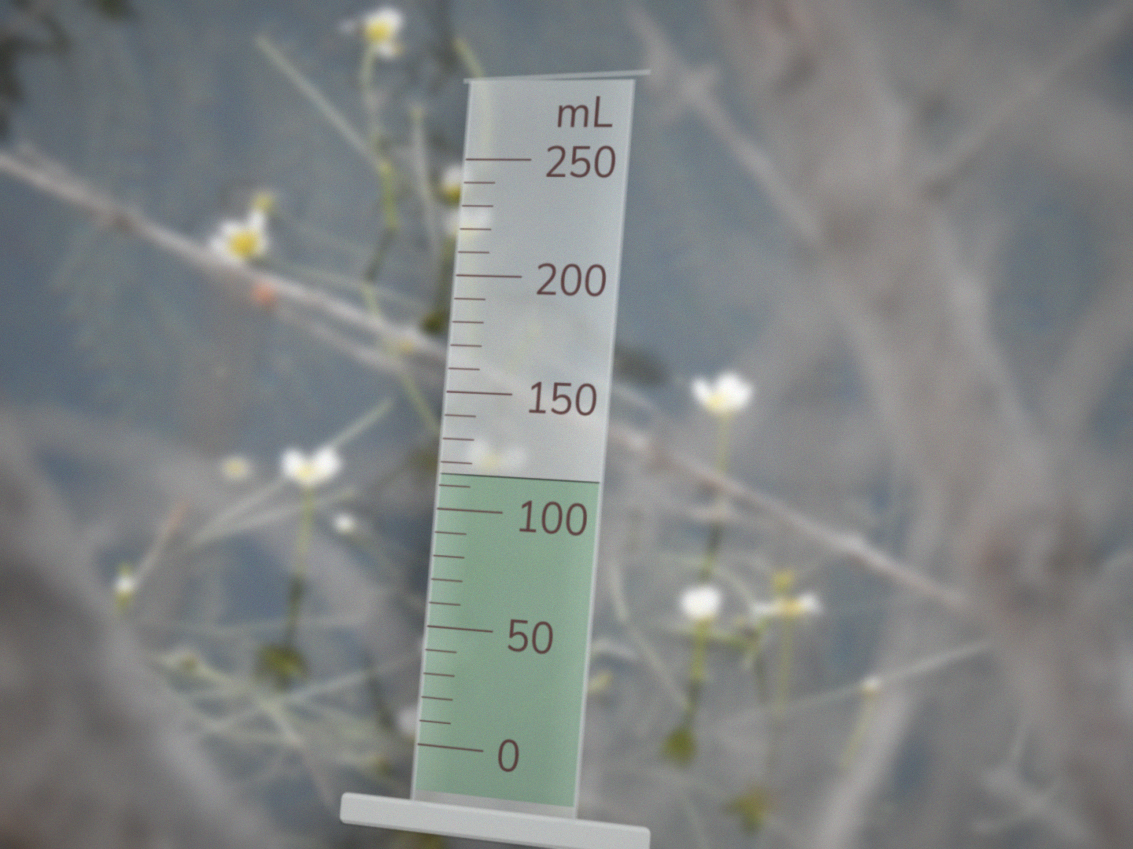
{"value": 115, "unit": "mL"}
